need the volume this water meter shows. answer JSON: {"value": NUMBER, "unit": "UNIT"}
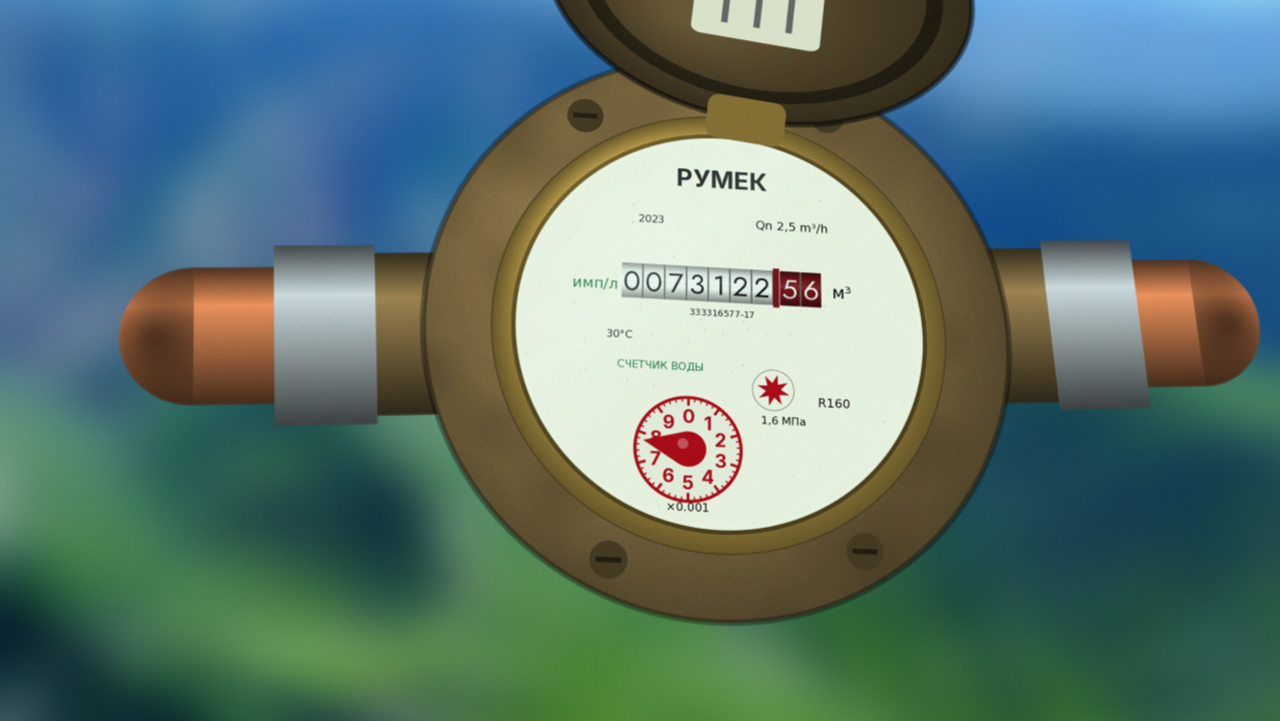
{"value": 73122.567, "unit": "m³"}
